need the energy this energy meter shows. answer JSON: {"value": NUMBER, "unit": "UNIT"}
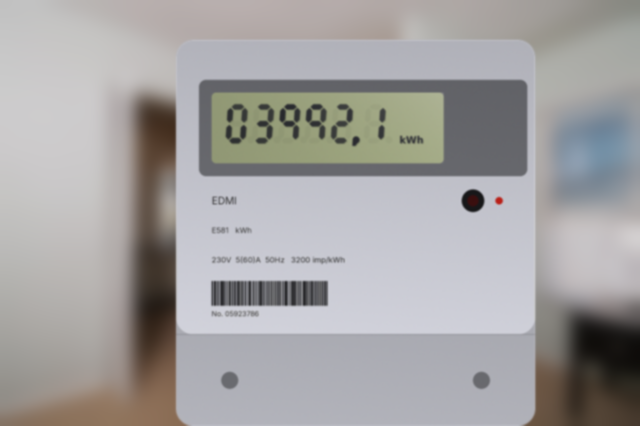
{"value": 3992.1, "unit": "kWh"}
